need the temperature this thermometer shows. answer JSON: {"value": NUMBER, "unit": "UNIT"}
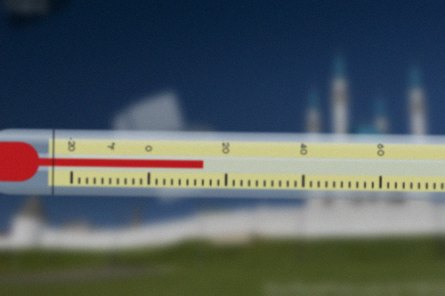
{"value": 14, "unit": "°F"}
